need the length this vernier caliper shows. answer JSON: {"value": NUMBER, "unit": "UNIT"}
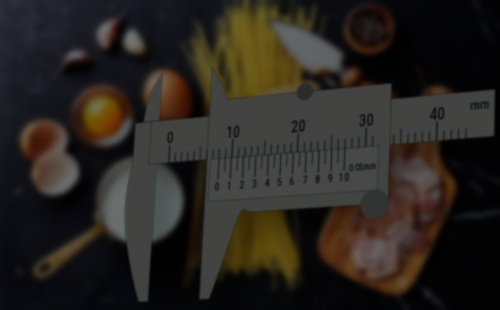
{"value": 8.0, "unit": "mm"}
